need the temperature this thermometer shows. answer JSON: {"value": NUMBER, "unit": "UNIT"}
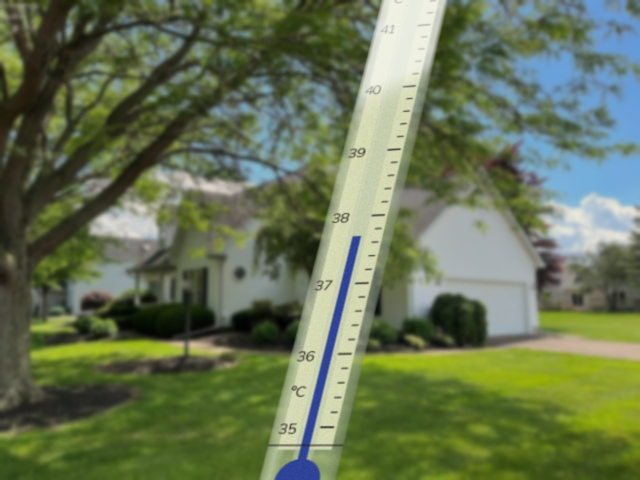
{"value": 37.7, "unit": "°C"}
